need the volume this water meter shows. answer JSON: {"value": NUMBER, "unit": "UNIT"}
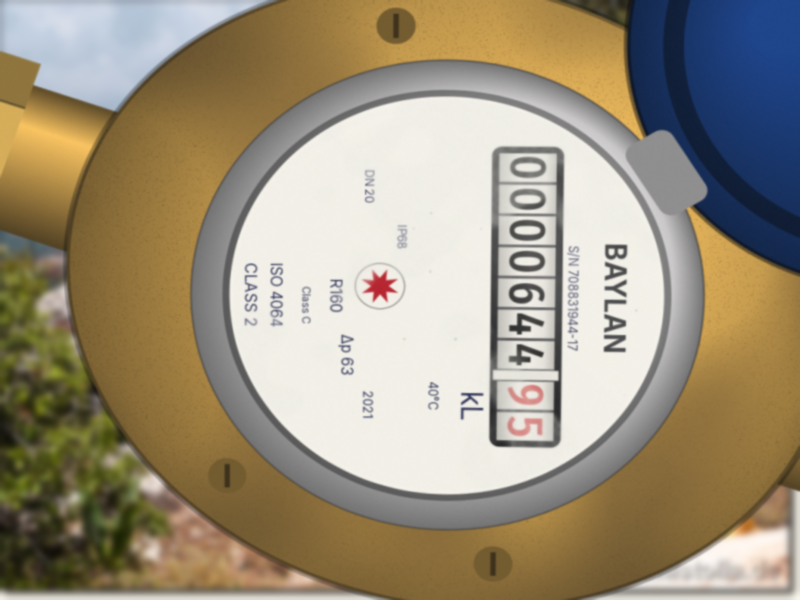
{"value": 644.95, "unit": "kL"}
